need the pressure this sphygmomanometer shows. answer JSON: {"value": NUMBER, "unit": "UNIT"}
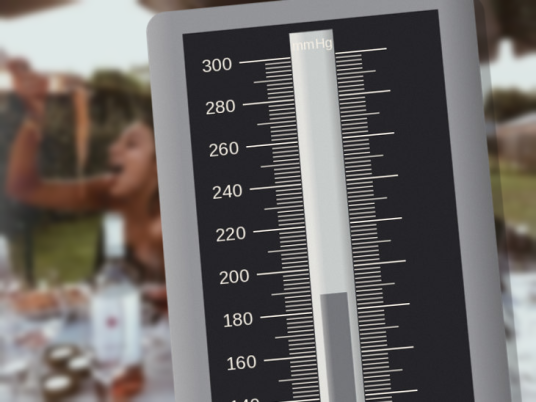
{"value": 188, "unit": "mmHg"}
